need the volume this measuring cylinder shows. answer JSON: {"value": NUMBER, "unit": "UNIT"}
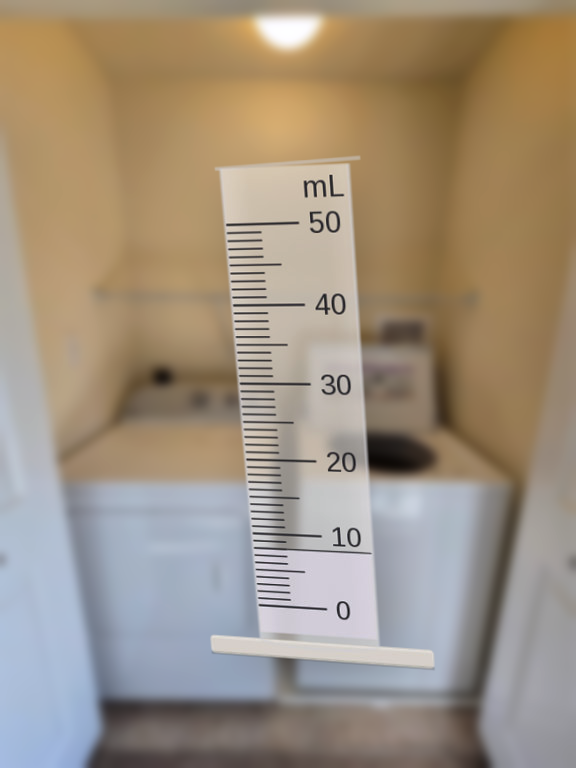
{"value": 8, "unit": "mL"}
